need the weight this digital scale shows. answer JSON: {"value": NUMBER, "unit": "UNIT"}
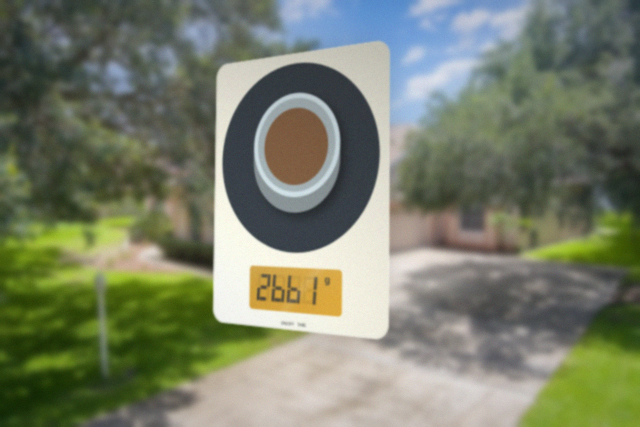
{"value": 2661, "unit": "g"}
